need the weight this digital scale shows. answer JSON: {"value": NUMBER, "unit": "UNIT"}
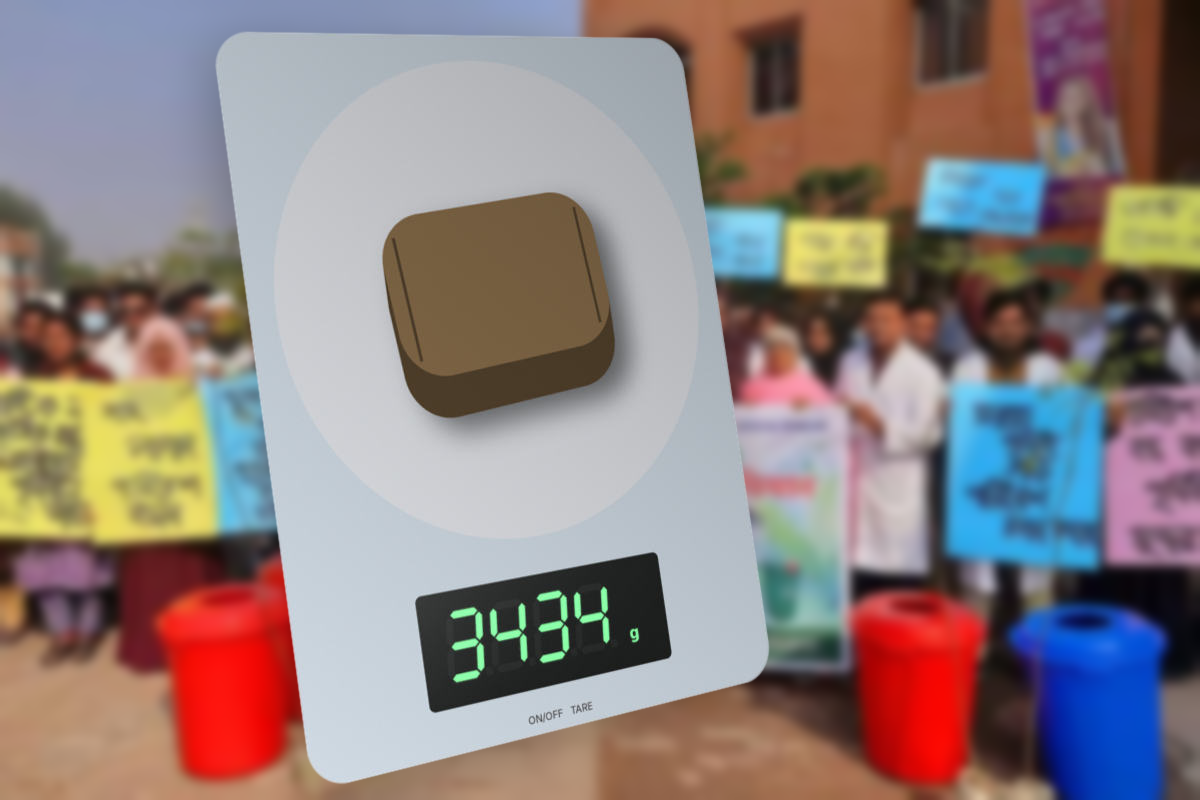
{"value": 3434, "unit": "g"}
